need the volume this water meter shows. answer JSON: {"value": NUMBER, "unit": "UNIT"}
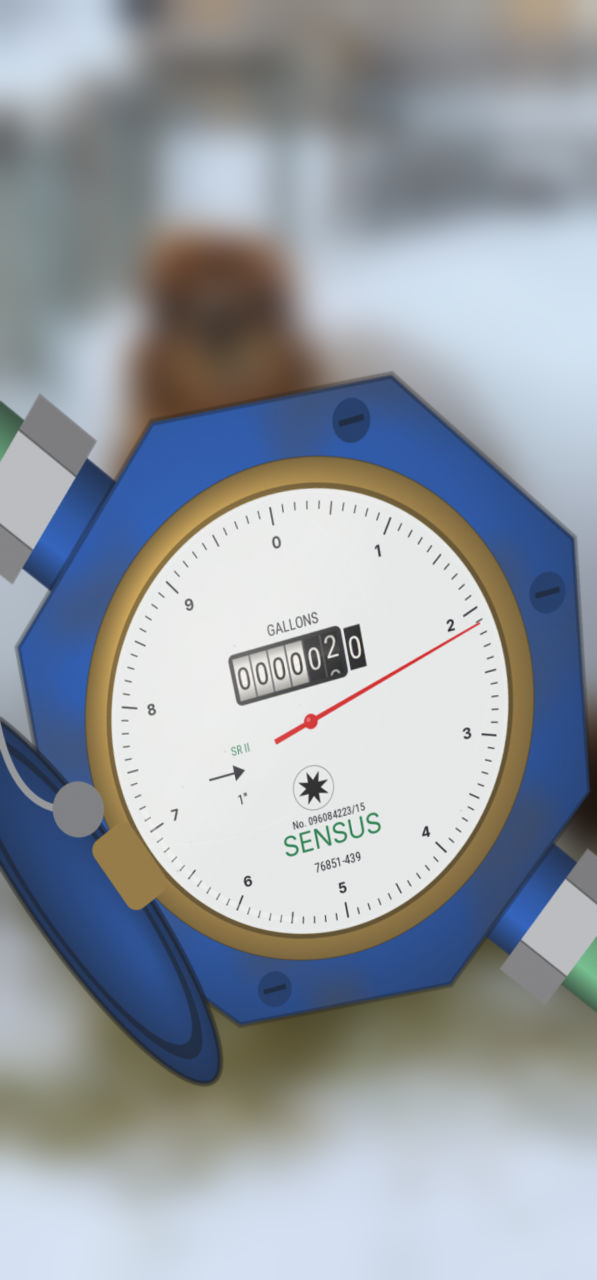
{"value": 22.1, "unit": "gal"}
